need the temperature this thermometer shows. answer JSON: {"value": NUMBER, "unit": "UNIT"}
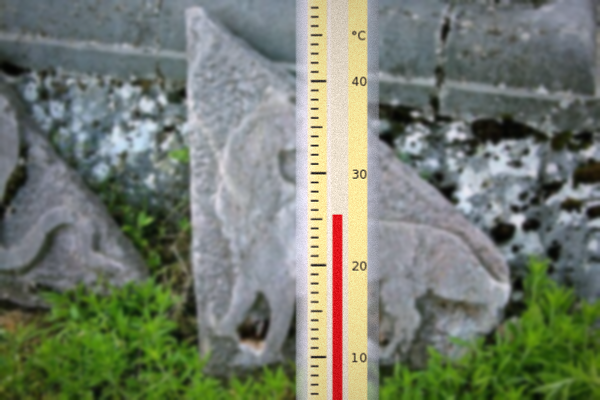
{"value": 25.5, "unit": "°C"}
